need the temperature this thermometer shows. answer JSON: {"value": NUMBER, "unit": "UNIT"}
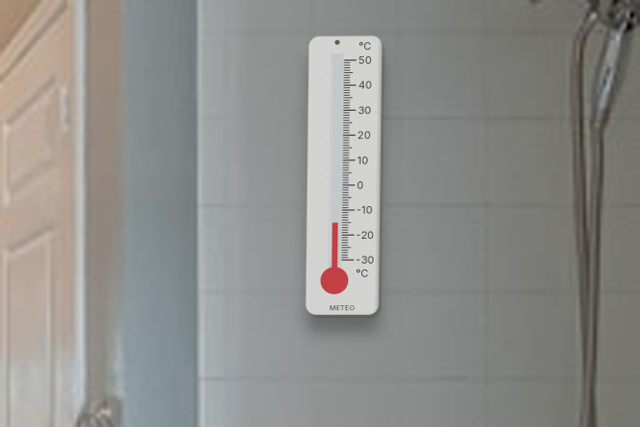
{"value": -15, "unit": "°C"}
